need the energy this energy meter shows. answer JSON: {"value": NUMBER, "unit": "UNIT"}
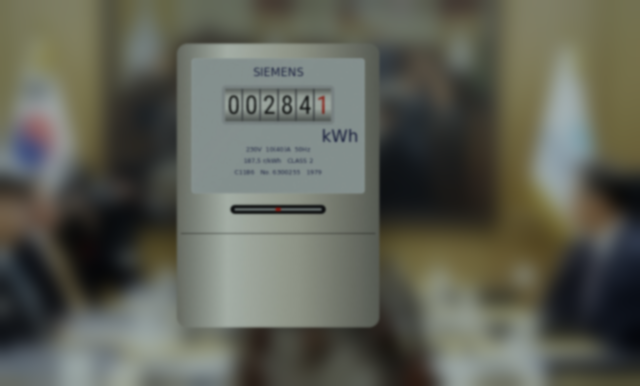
{"value": 284.1, "unit": "kWh"}
